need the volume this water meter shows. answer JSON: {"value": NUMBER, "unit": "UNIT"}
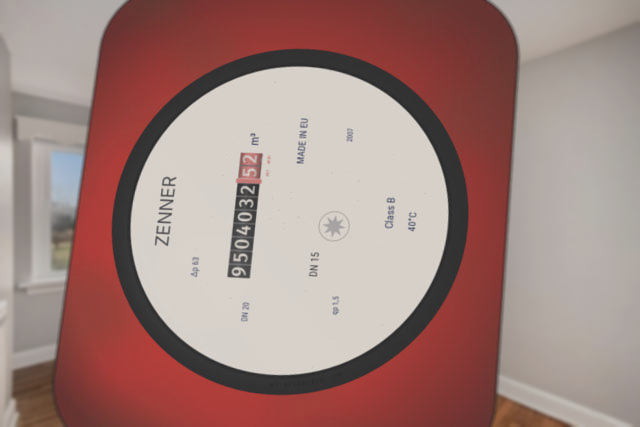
{"value": 9504032.52, "unit": "m³"}
